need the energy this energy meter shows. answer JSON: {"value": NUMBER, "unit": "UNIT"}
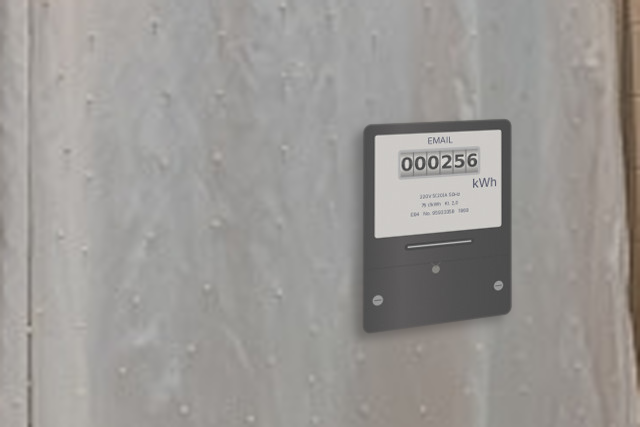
{"value": 256, "unit": "kWh"}
